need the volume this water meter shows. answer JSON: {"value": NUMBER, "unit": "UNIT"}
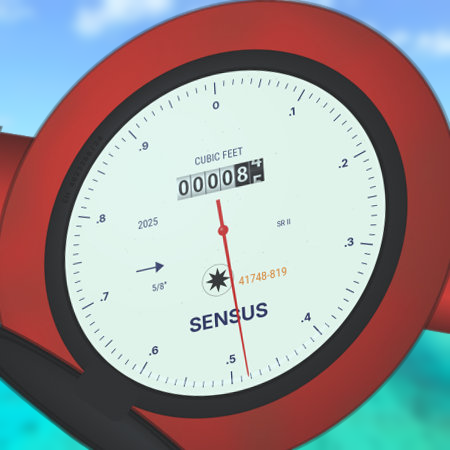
{"value": 84.48, "unit": "ft³"}
